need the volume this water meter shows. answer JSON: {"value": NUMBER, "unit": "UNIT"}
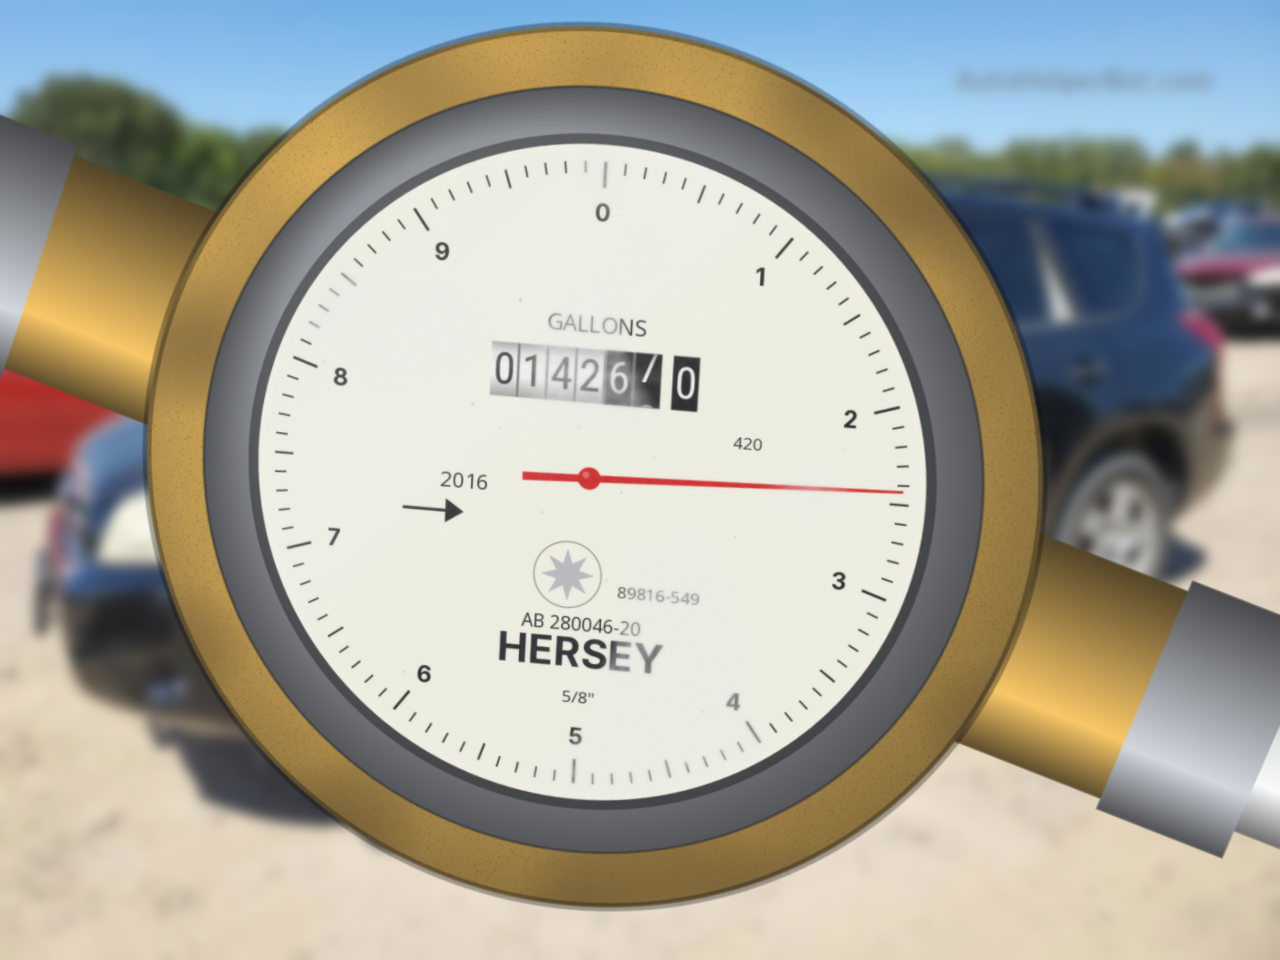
{"value": 142672.4, "unit": "gal"}
